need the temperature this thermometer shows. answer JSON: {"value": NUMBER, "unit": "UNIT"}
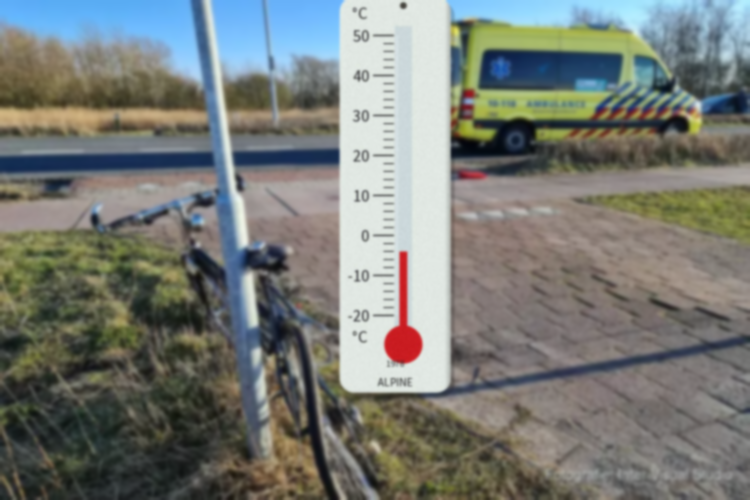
{"value": -4, "unit": "°C"}
